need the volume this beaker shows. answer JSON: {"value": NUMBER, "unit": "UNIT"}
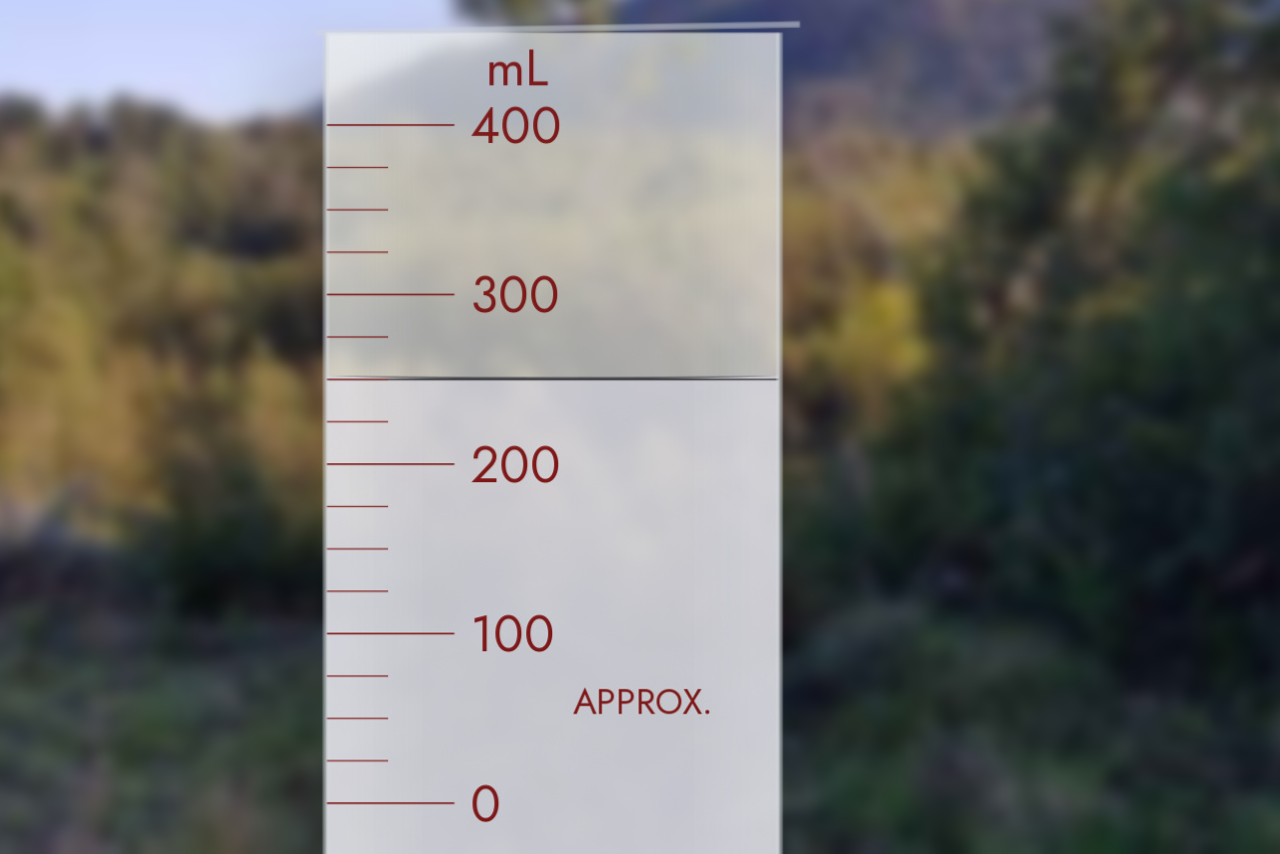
{"value": 250, "unit": "mL"}
